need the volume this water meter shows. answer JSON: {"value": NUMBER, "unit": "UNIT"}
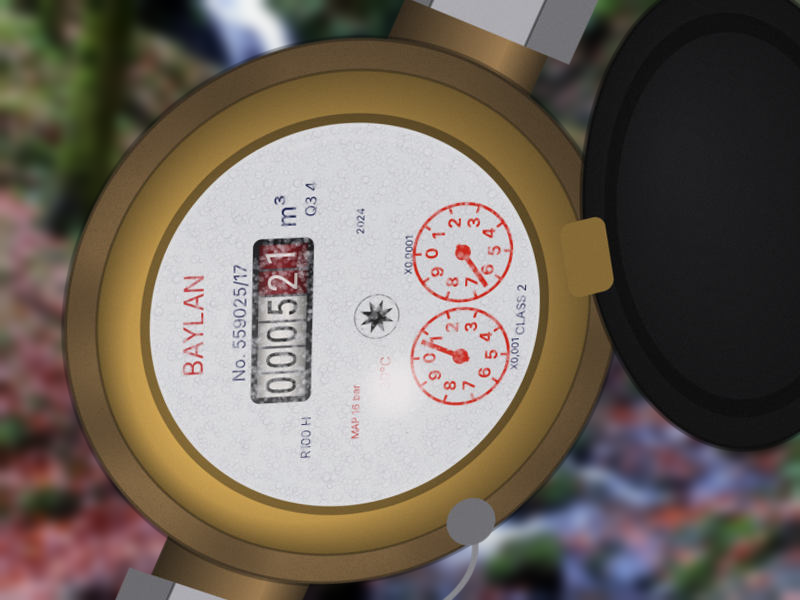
{"value": 5.2106, "unit": "m³"}
